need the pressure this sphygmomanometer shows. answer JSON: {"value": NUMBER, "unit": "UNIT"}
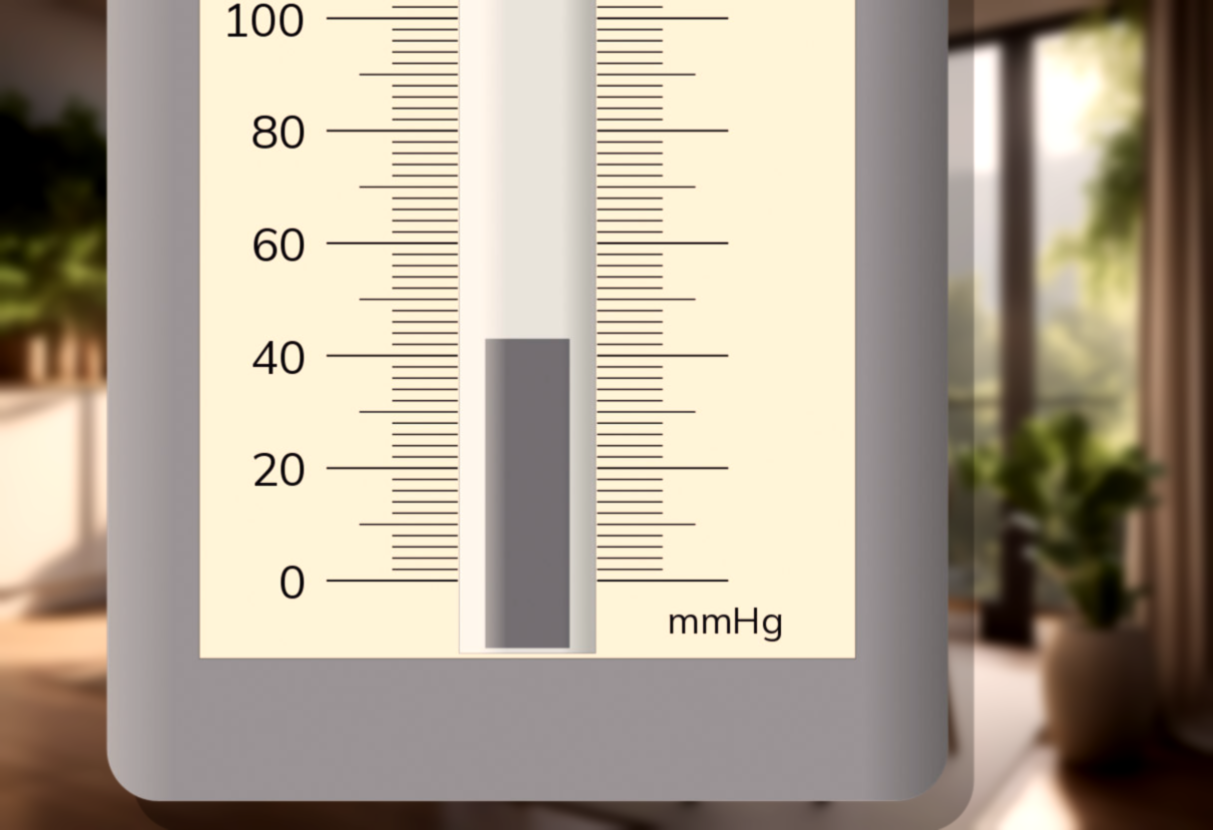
{"value": 43, "unit": "mmHg"}
